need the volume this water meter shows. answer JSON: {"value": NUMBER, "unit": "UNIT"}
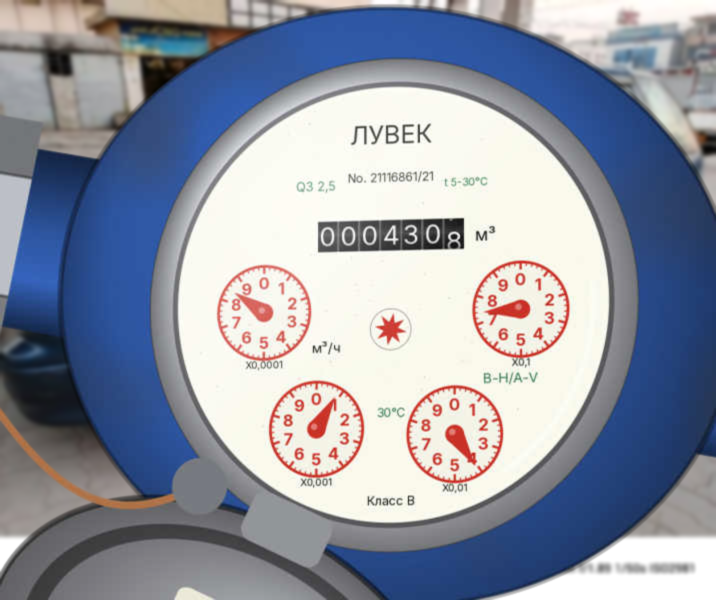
{"value": 4307.7408, "unit": "m³"}
